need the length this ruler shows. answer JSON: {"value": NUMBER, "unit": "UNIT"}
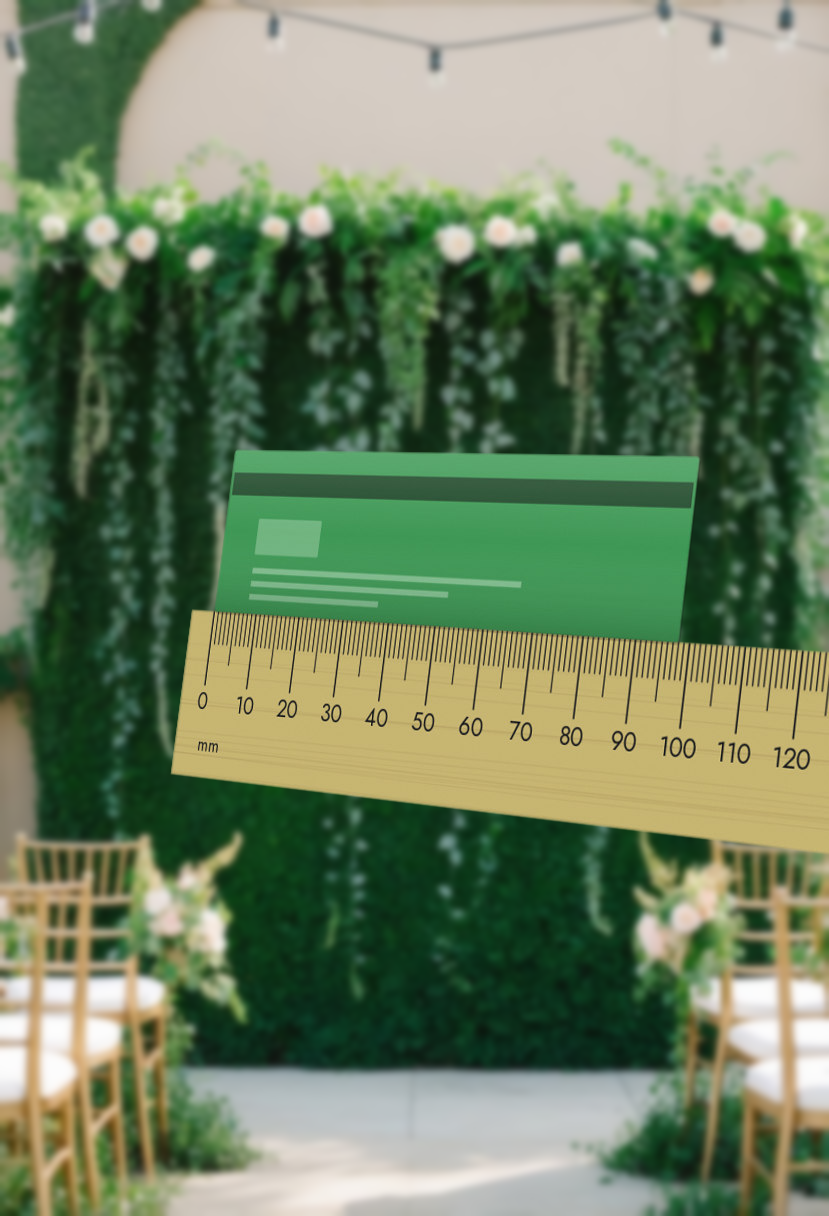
{"value": 98, "unit": "mm"}
